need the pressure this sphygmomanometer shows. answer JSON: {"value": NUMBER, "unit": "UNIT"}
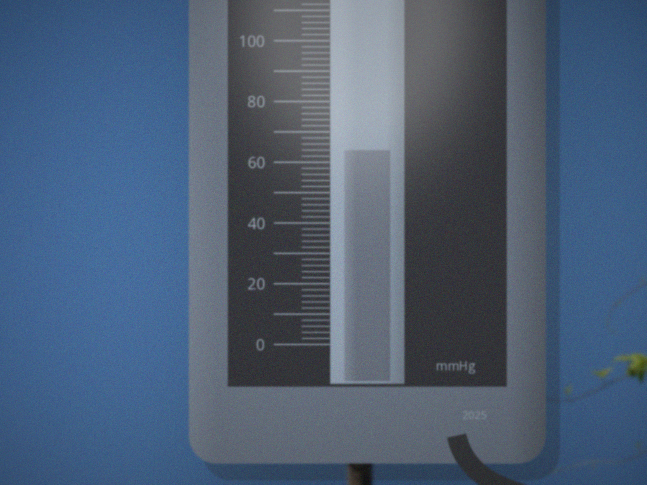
{"value": 64, "unit": "mmHg"}
